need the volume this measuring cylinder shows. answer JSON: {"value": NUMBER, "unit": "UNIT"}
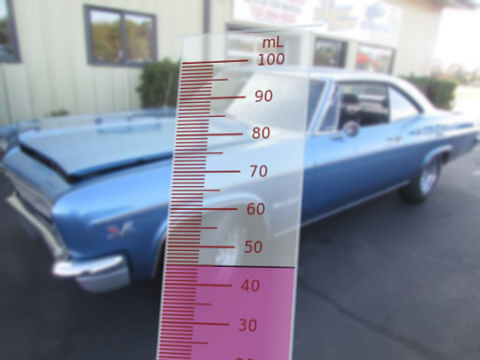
{"value": 45, "unit": "mL"}
